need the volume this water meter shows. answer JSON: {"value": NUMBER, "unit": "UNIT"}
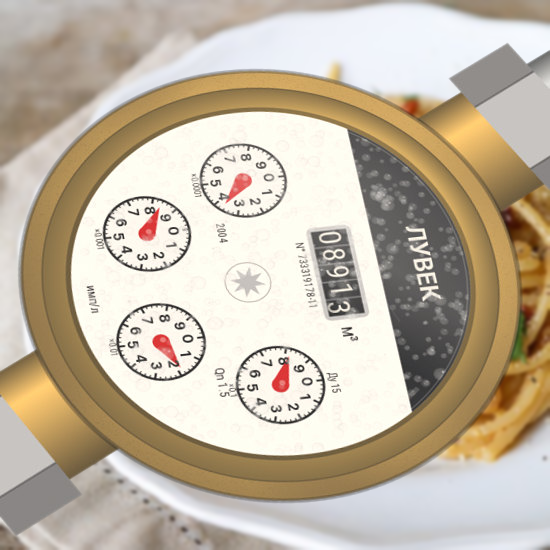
{"value": 8912.8183, "unit": "m³"}
